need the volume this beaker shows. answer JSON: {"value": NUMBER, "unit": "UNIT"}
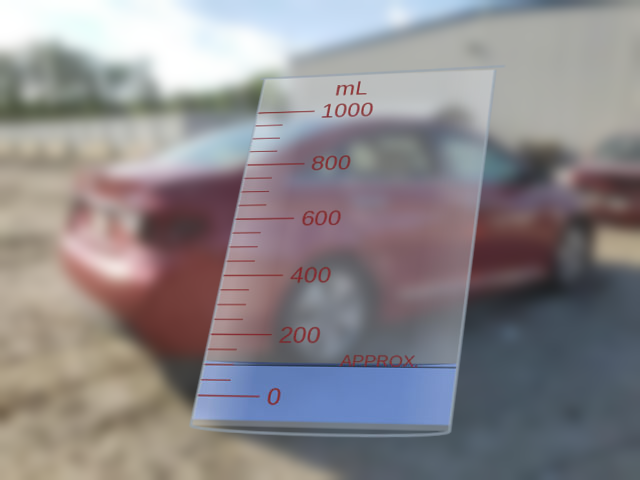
{"value": 100, "unit": "mL"}
